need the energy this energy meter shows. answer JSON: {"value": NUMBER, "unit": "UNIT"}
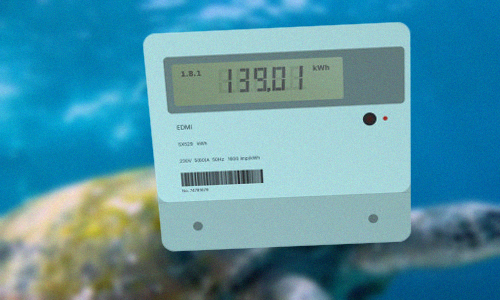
{"value": 139.01, "unit": "kWh"}
